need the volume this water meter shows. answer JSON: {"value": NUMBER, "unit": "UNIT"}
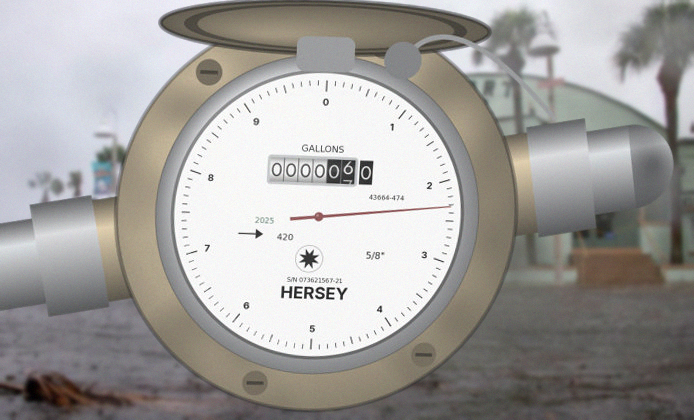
{"value": 62.3, "unit": "gal"}
